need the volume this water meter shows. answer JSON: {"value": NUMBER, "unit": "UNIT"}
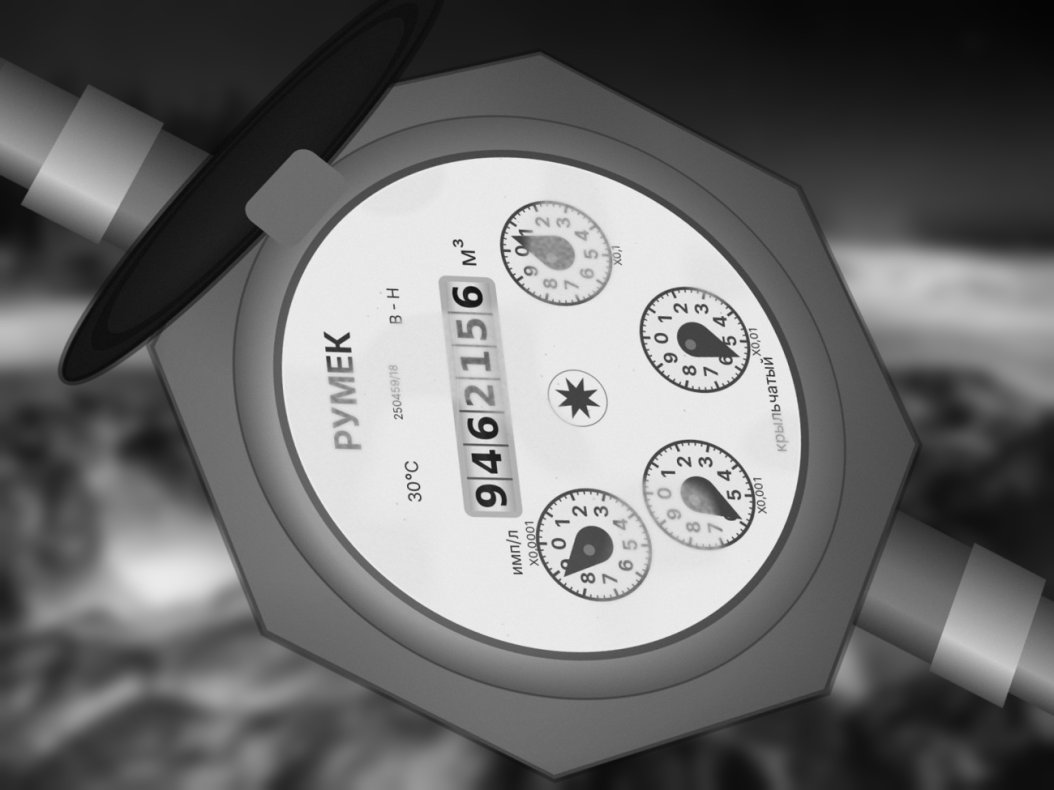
{"value": 9462156.0558, "unit": "m³"}
